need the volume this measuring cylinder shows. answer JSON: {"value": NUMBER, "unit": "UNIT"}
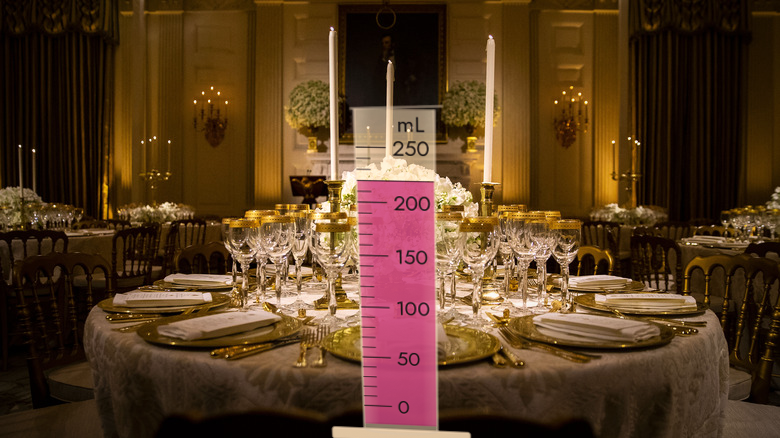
{"value": 220, "unit": "mL"}
